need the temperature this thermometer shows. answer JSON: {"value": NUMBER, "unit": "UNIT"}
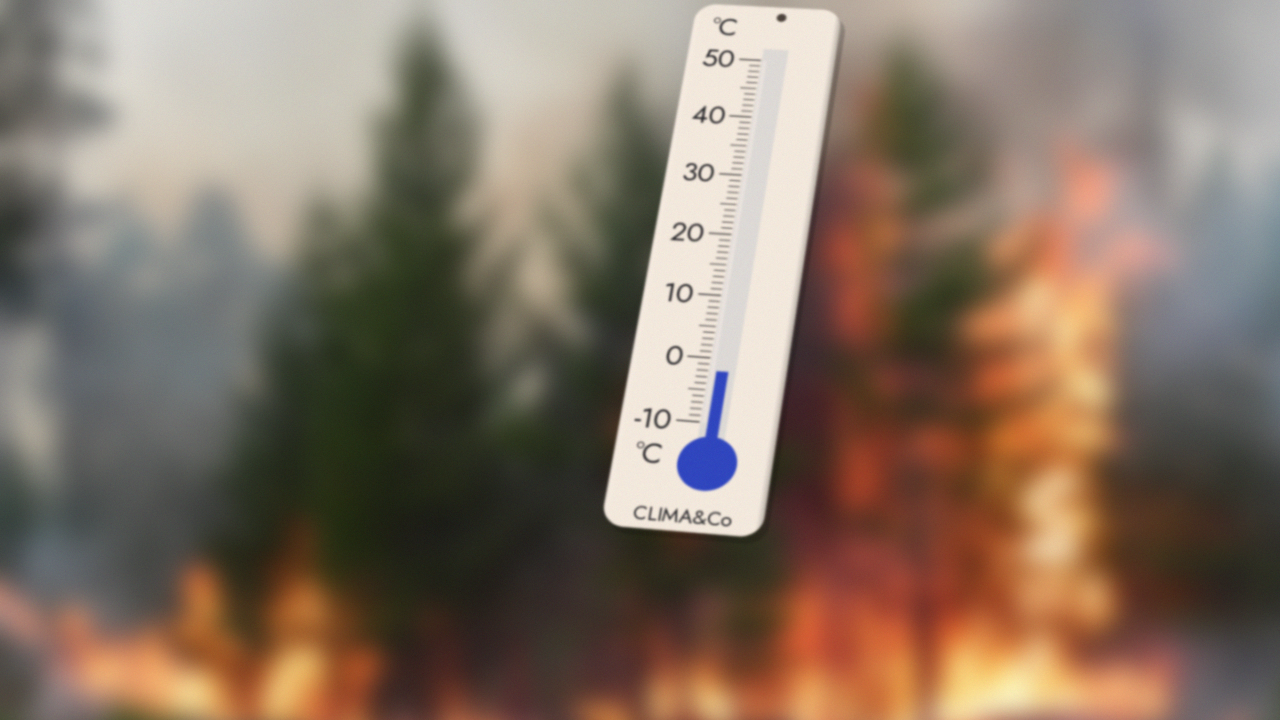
{"value": -2, "unit": "°C"}
